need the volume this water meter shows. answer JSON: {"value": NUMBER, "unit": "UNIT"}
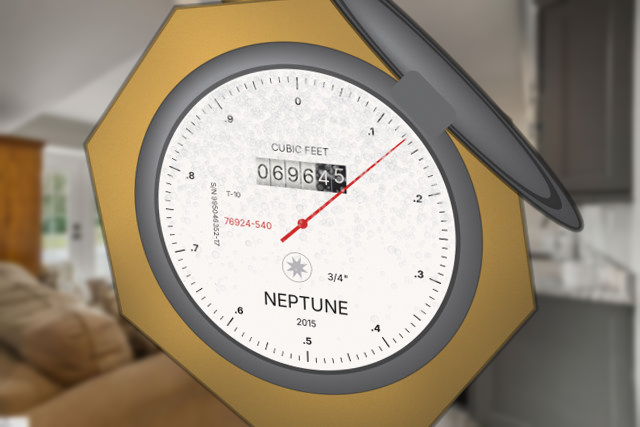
{"value": 69645.13, "unit": "ft³"}
